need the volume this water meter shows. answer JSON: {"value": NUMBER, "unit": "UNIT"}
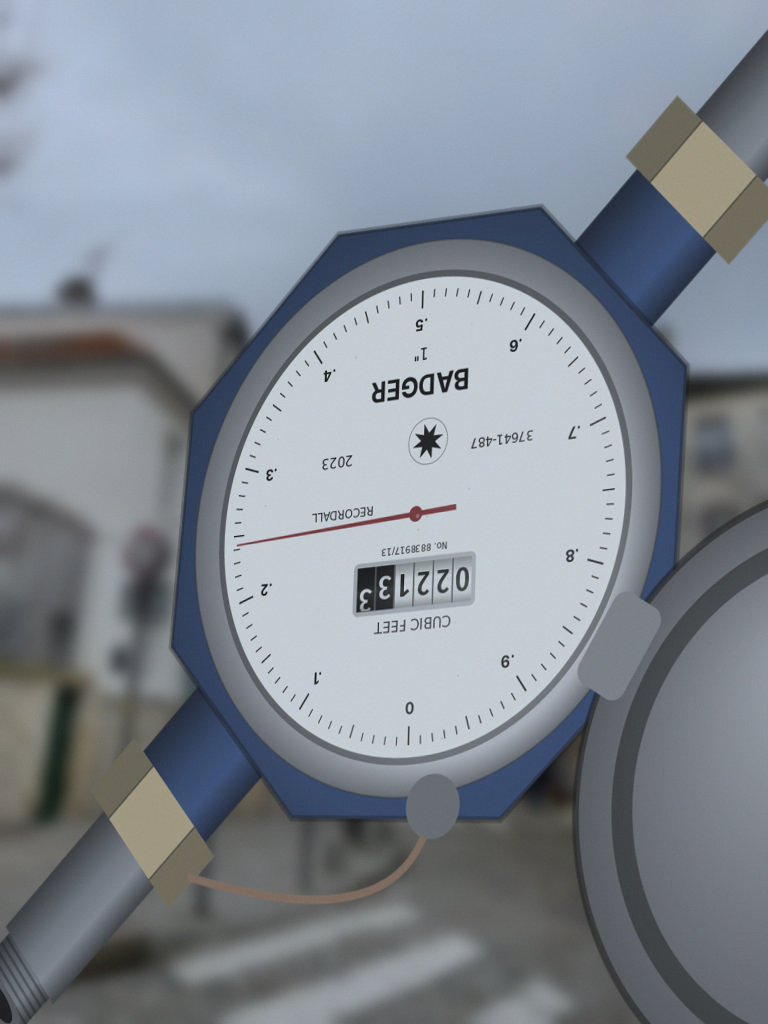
{"value": 22133.24, "unit": "ft³"}
